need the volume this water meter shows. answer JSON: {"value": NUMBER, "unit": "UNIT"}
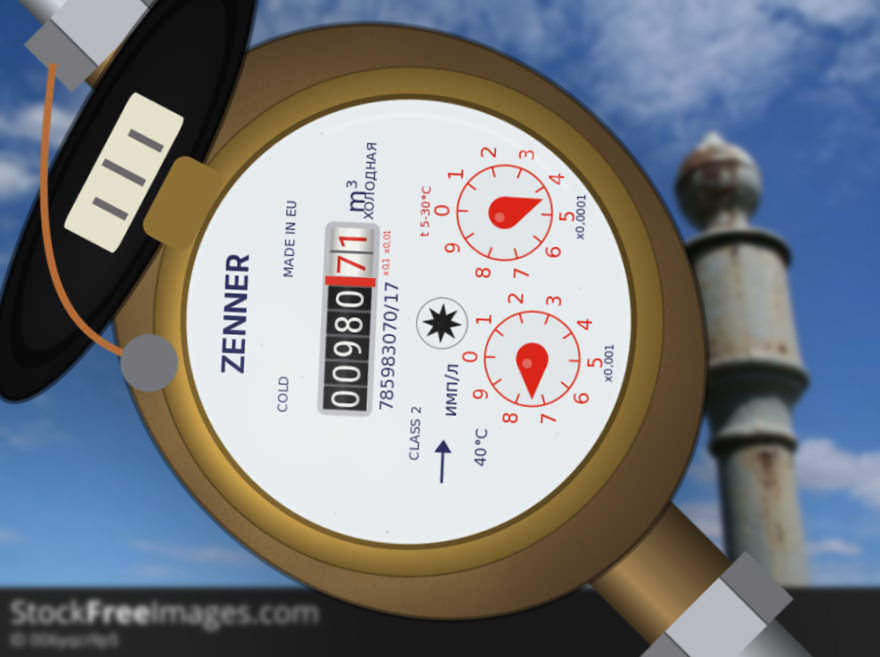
{"value": 980.7174, "unit": "m³"}
